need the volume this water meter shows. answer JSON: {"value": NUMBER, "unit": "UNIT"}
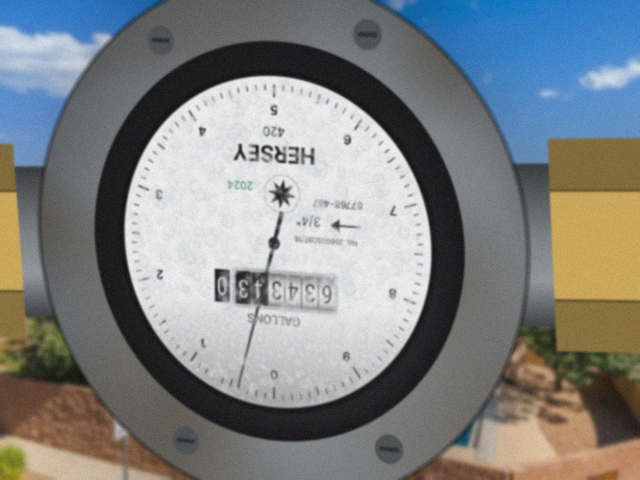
{"value": 6343430.4, "unit": "gal"}
